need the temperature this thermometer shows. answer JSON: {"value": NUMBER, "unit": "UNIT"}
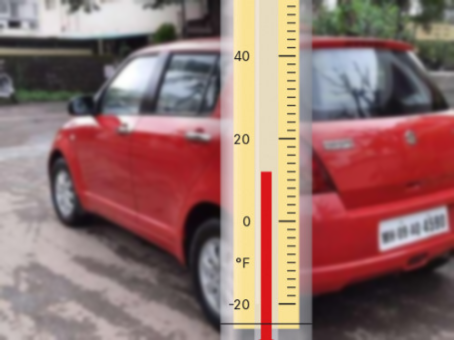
{"value": 12, "unit": "°F"}
